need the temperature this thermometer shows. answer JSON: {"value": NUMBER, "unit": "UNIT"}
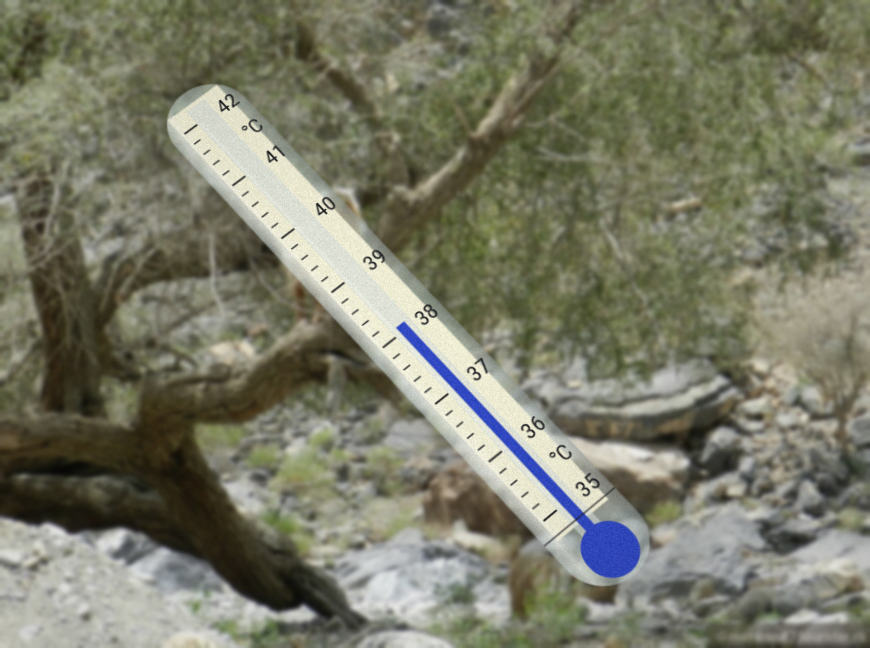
{"value": 38.1, "unit": "°C"}
